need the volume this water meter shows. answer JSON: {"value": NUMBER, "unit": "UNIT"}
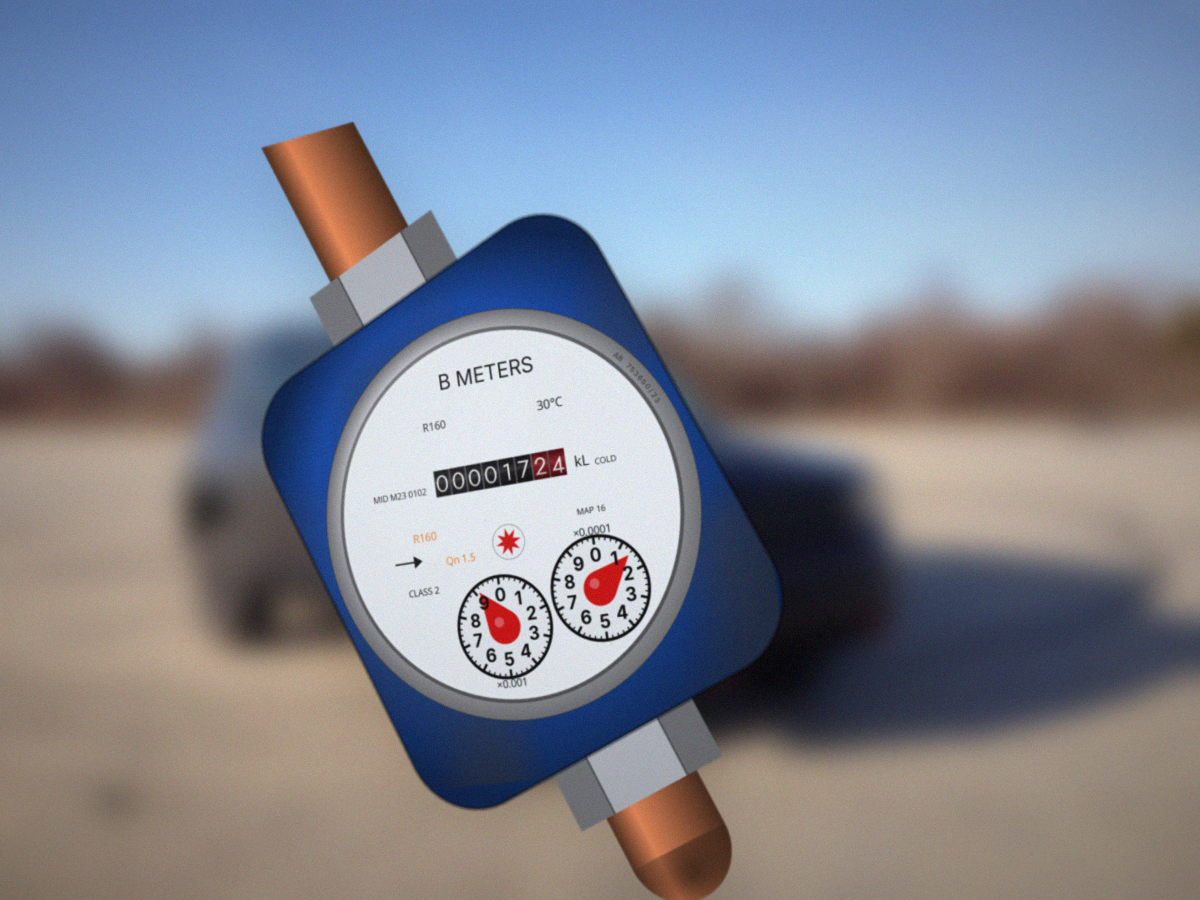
{"value": 17.2391, "unit": "kL"}
